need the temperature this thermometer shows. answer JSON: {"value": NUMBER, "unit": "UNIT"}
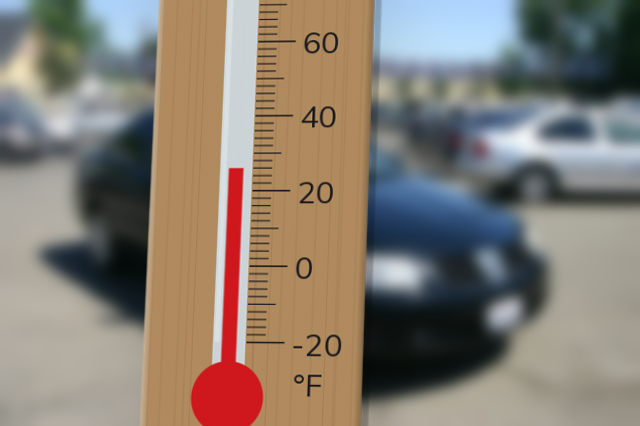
{"value": 26, "unit": "°F"}
